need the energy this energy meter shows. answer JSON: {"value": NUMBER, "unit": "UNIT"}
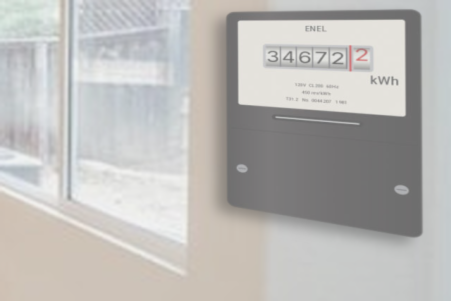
{"value": 34672.2, "unit": "kWh"}
